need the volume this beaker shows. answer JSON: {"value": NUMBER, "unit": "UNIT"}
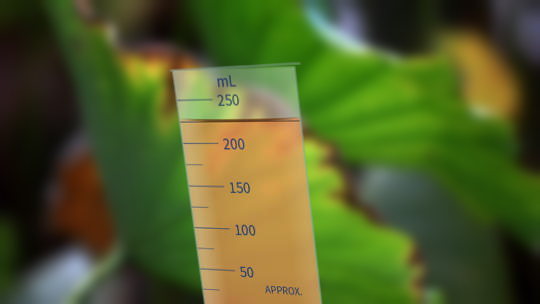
{"value": 225, "unit": "mL"}
